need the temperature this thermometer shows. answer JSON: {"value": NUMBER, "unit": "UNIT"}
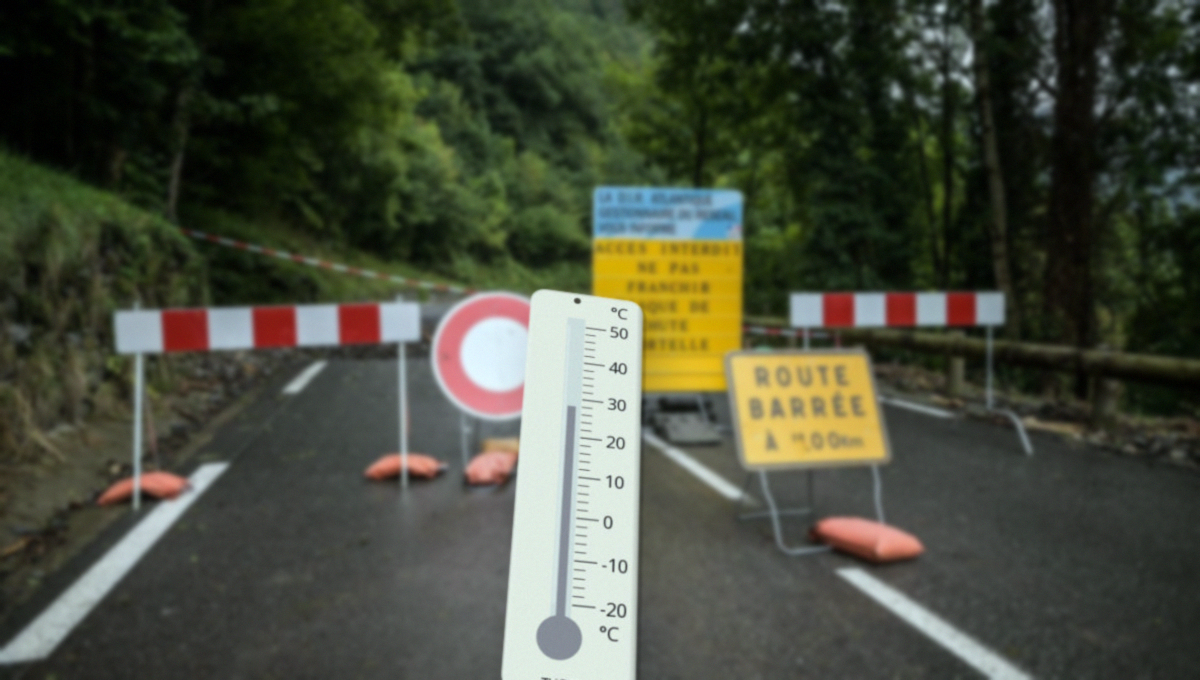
{"value": 28, "unit": "°C"}
